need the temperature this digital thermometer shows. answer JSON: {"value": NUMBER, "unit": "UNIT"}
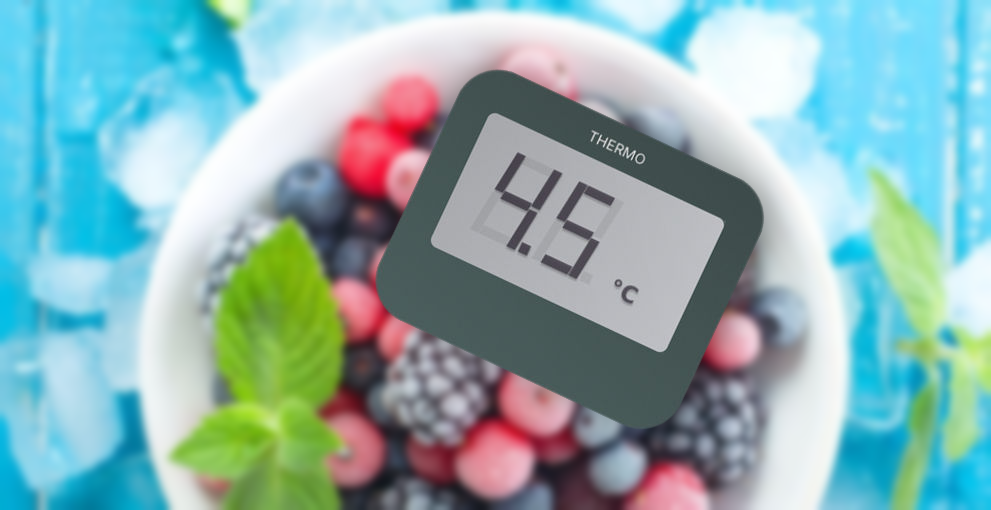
{"value": 4.5, "unit": "°C"}
